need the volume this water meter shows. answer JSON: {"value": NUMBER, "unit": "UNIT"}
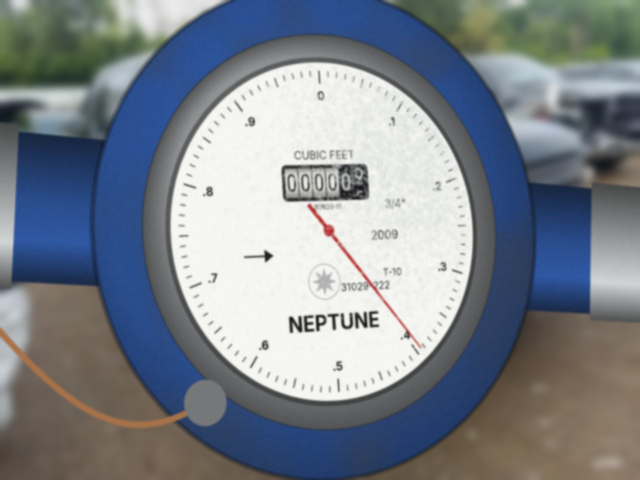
{"value": 5.39, "unit": "ft³"}
